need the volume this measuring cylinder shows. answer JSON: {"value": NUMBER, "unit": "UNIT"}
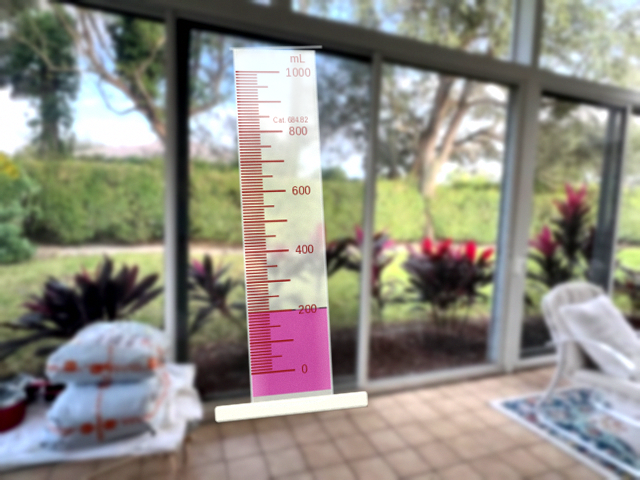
{"value": 200, "unit": "mL"}
